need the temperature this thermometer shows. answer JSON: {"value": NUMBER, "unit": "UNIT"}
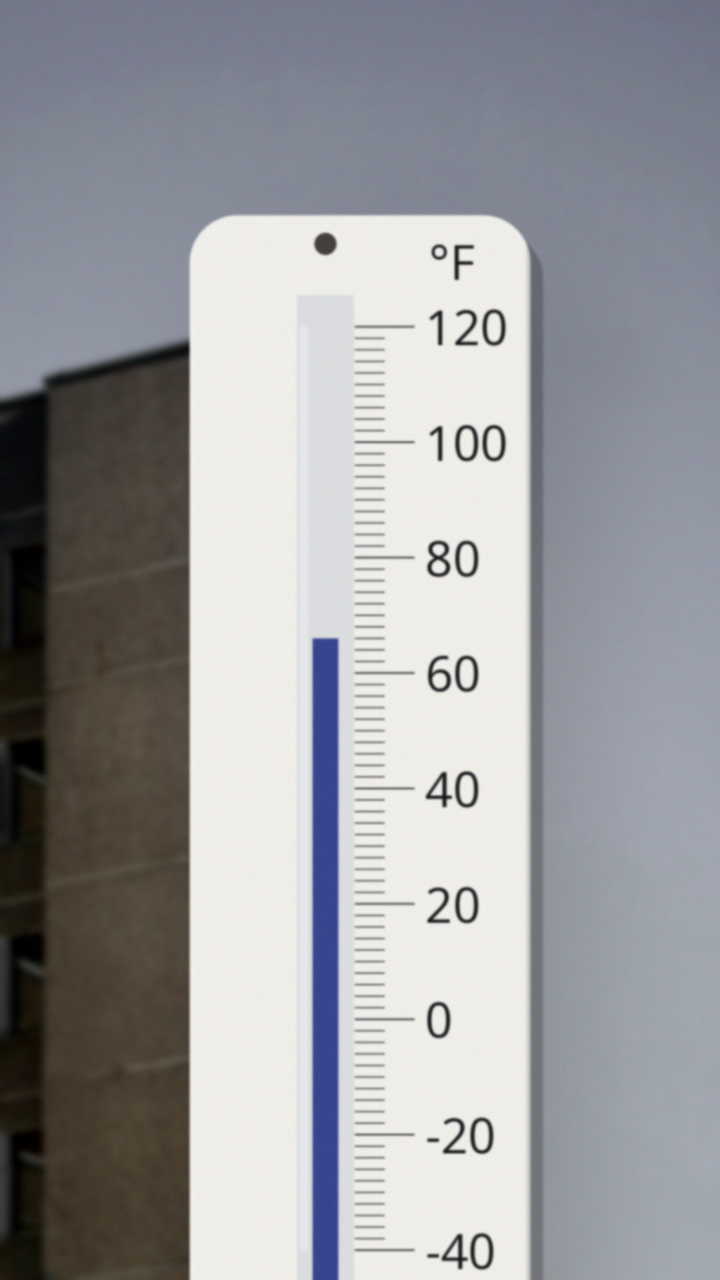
{"value": 66, "unit": "°F"}
